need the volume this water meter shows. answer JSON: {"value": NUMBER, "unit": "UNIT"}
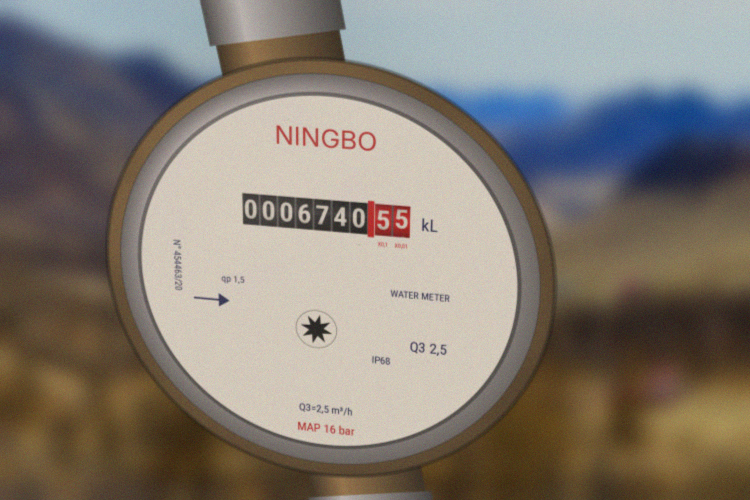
{"value": 6740.55, "unit": "kL"}
